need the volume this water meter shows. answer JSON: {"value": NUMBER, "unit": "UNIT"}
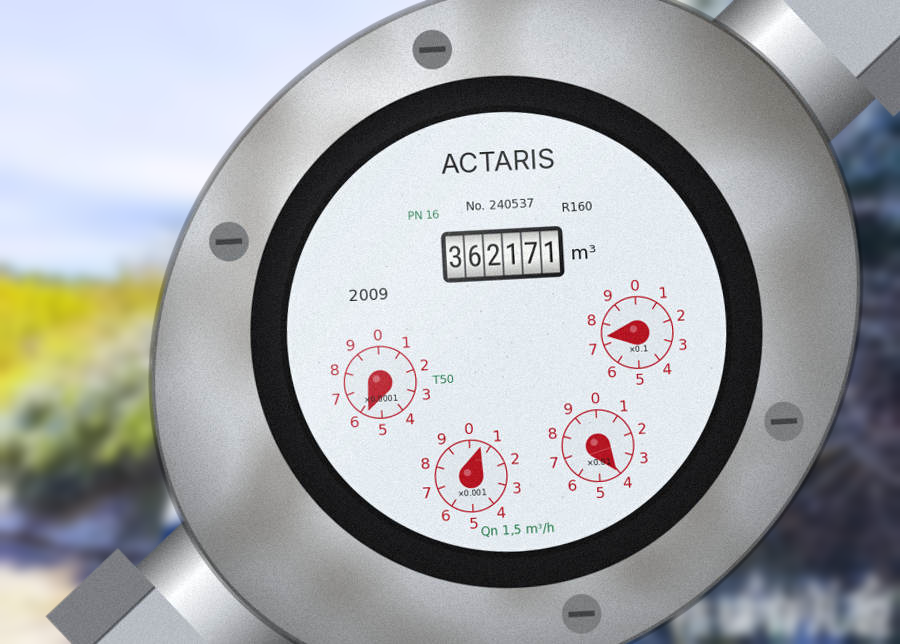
{"value": 362171.7405, "unit": "m³"}
